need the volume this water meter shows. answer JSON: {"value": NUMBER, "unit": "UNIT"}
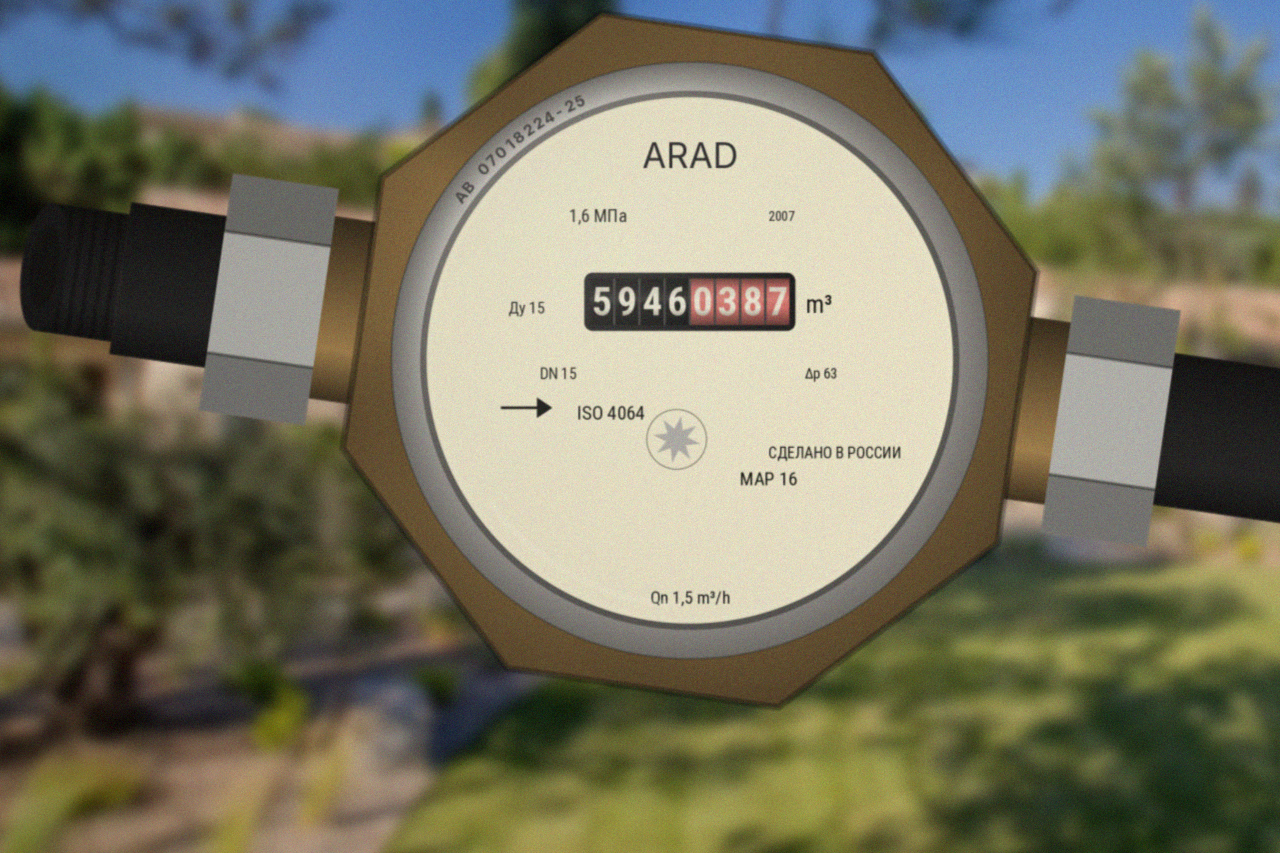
{"value": 5946.0387, "unit": "m³"}
